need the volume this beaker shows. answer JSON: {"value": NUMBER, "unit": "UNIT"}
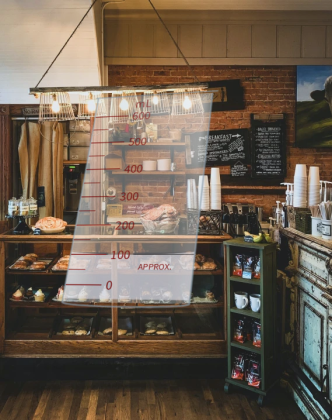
{"value": 100, "unit": "mL"}
